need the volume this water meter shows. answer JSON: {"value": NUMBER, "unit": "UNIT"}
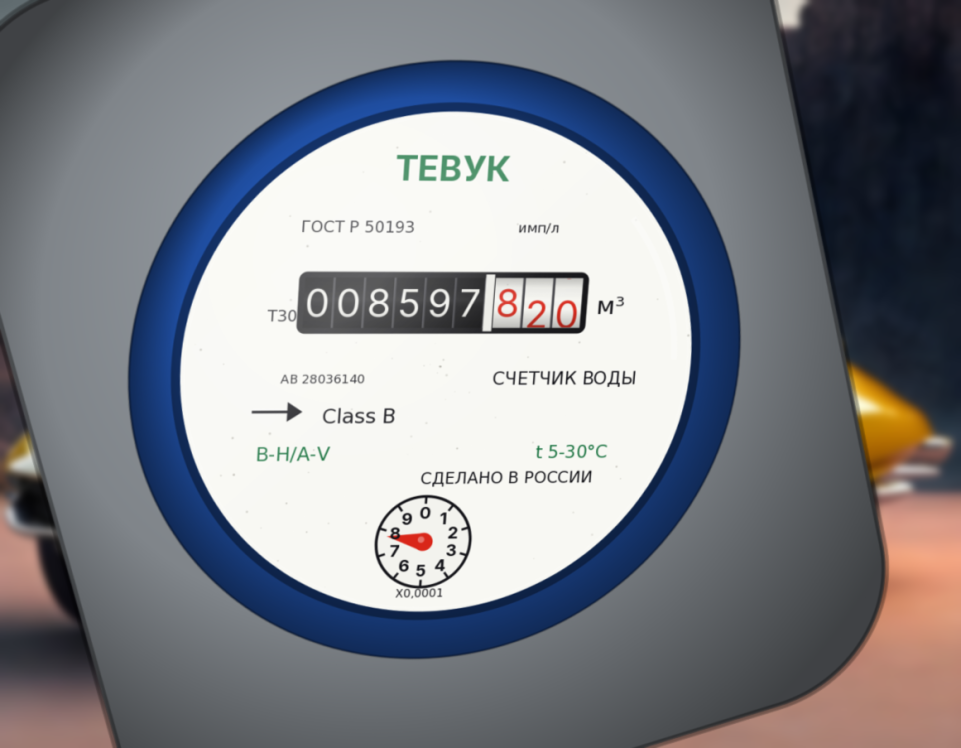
{"value": 8597.8197, "unit": "m³"}
